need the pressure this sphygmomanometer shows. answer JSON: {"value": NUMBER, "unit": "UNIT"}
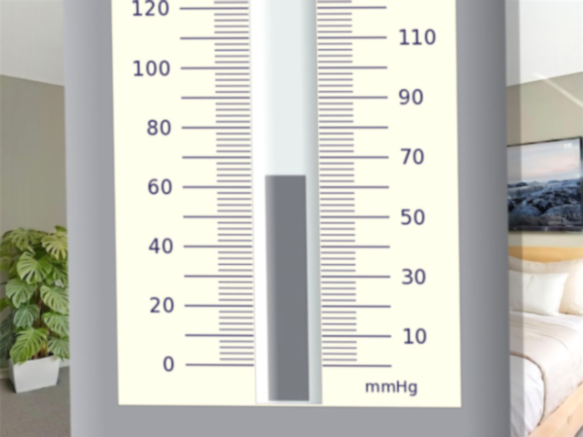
{"value": 64, "unit": "mmHg"}
